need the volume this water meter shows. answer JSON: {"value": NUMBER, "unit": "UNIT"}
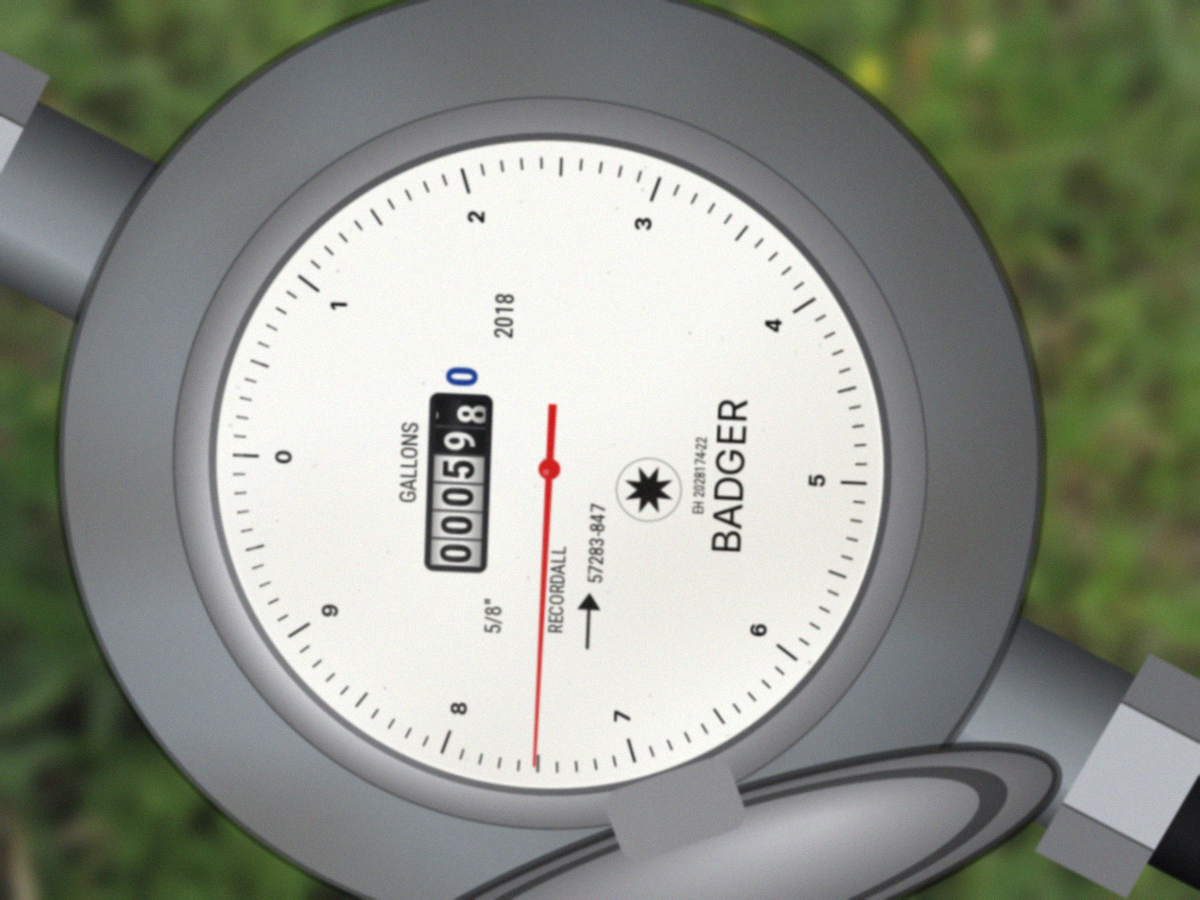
{"value": 5977.5, "unit": "gal"}
